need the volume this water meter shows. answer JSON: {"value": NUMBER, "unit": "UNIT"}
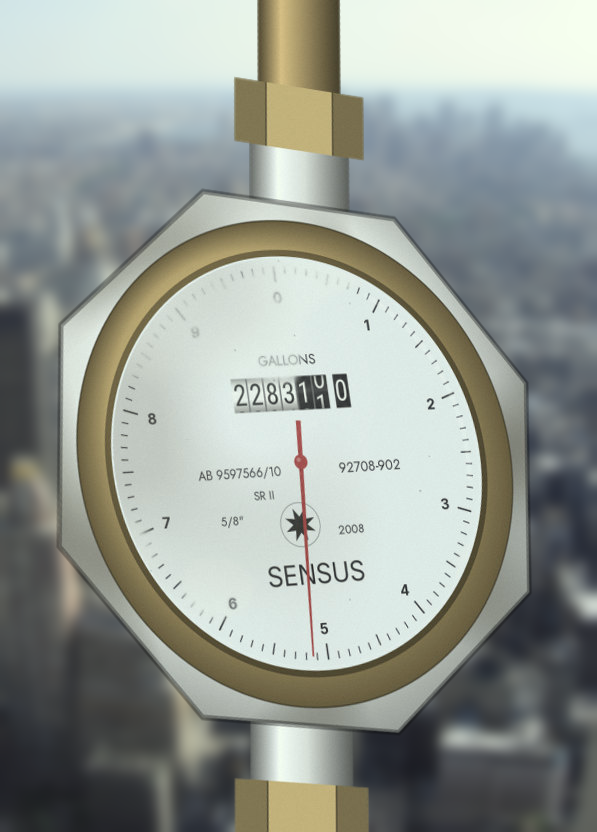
{"value": 2283105.1, "unit": "gal"}
